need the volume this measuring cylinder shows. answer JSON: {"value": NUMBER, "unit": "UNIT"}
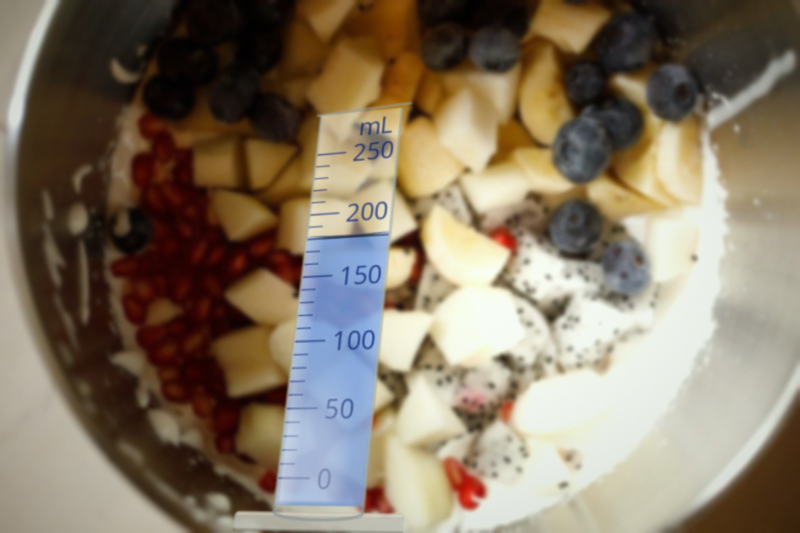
{"value": 180, "unit": "mL"}
